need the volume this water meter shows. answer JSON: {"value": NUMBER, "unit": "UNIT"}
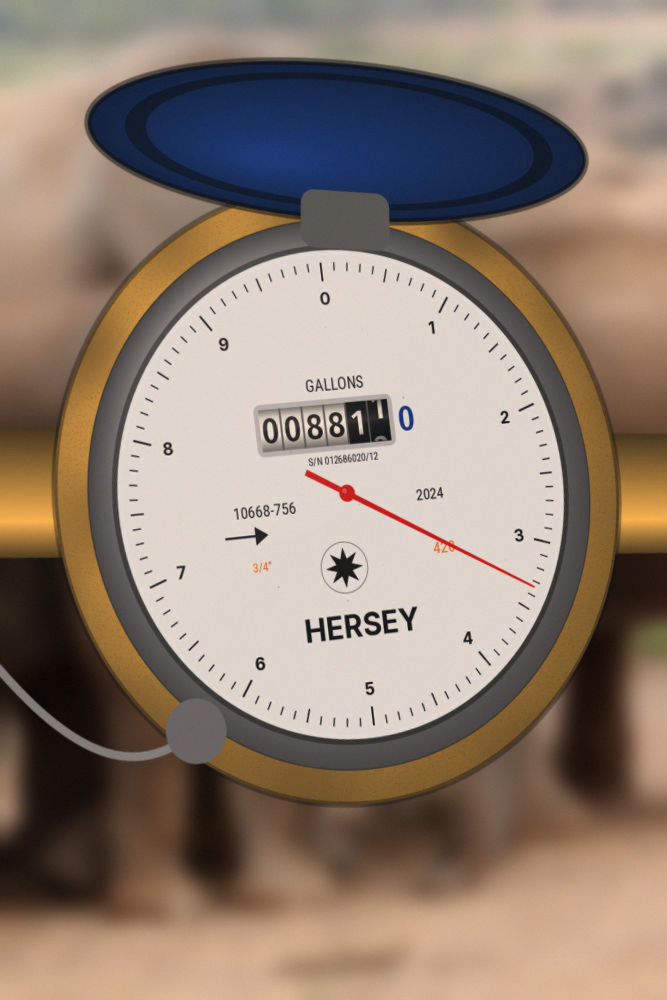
{"value": 88113.3, "unit": "gal"}
